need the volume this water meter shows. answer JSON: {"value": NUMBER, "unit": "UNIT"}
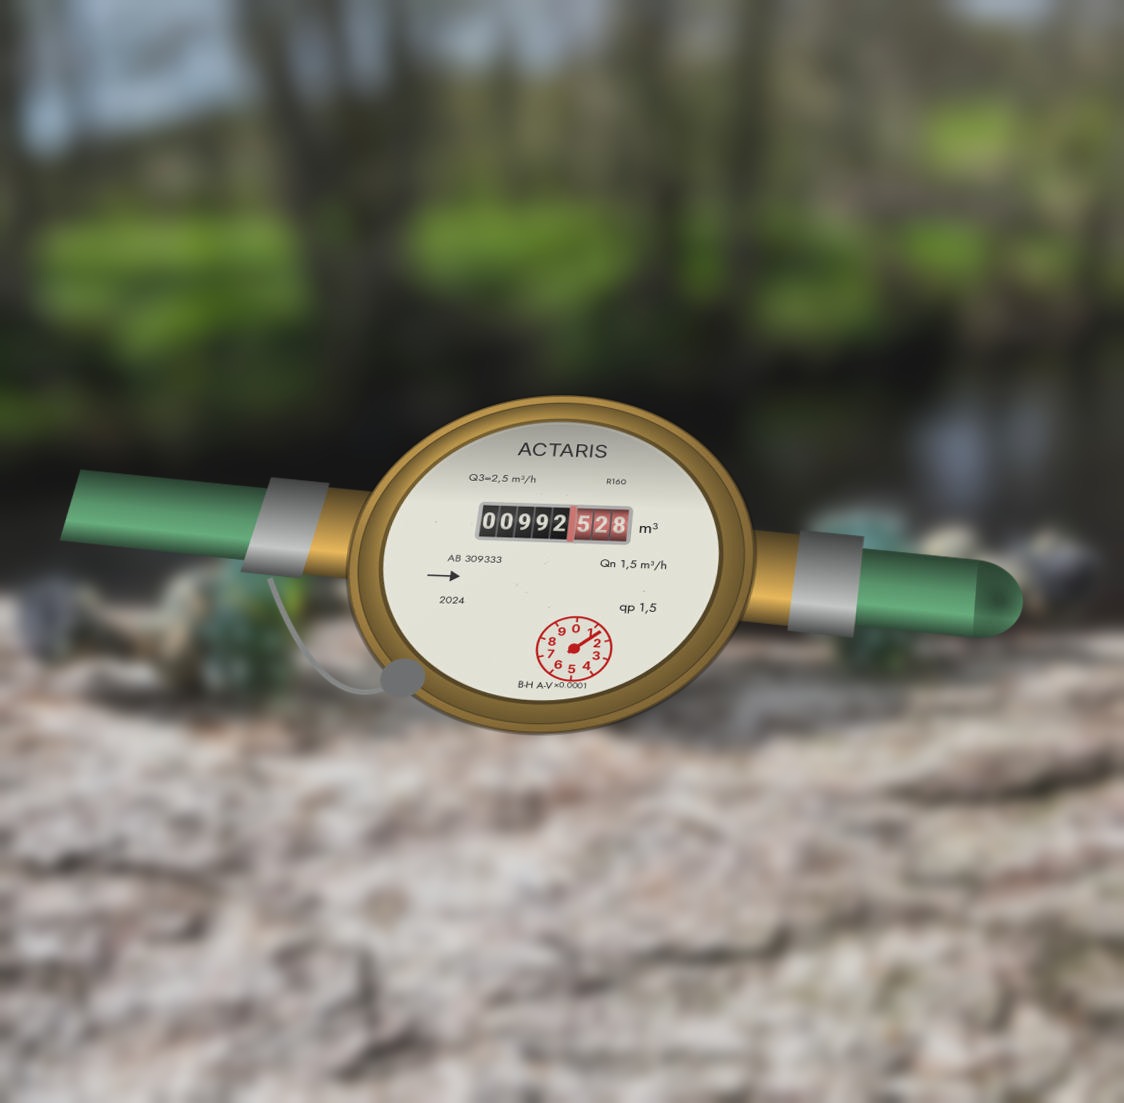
{"value": 992.5281, "unit": "m³"}
